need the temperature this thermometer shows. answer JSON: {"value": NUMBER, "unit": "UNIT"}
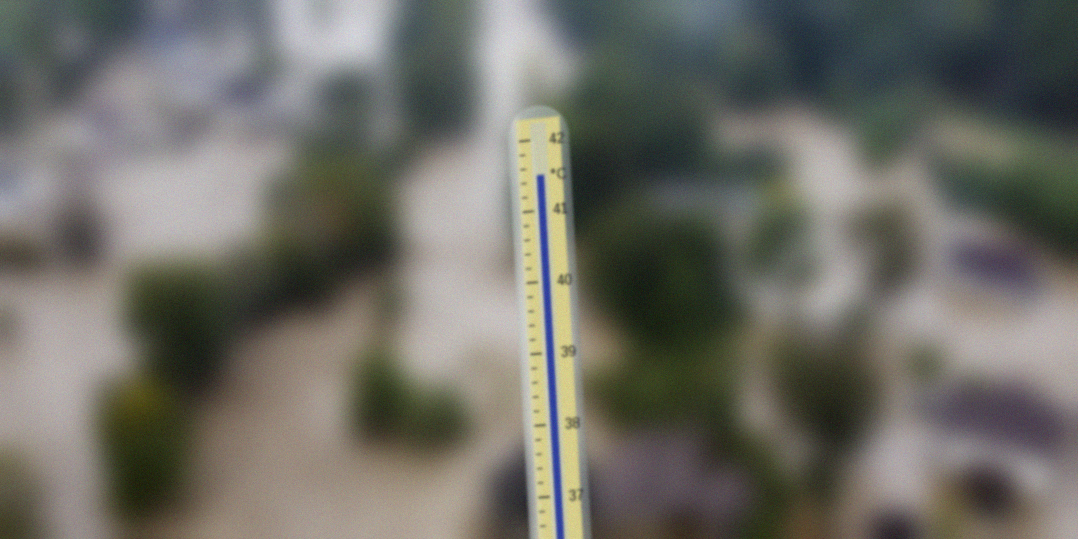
{"value": 41.5, "unit": "°C"}
